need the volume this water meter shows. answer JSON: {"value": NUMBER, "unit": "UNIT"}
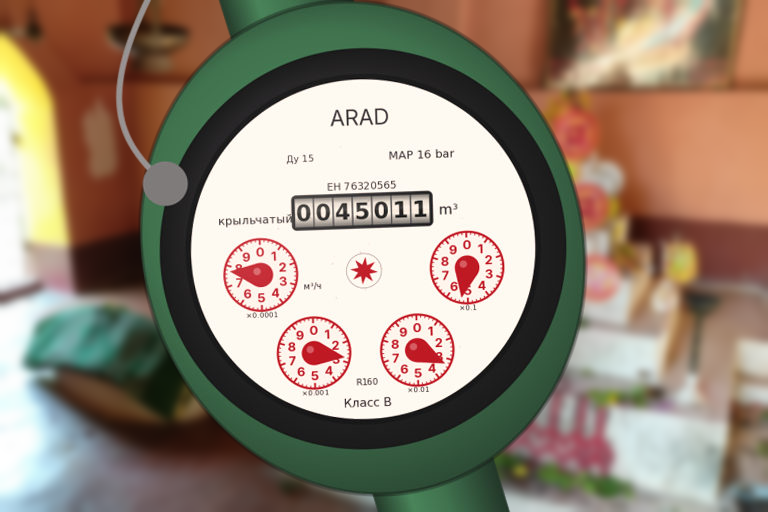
{"value": 45011.5327, "unit": "m³"}
